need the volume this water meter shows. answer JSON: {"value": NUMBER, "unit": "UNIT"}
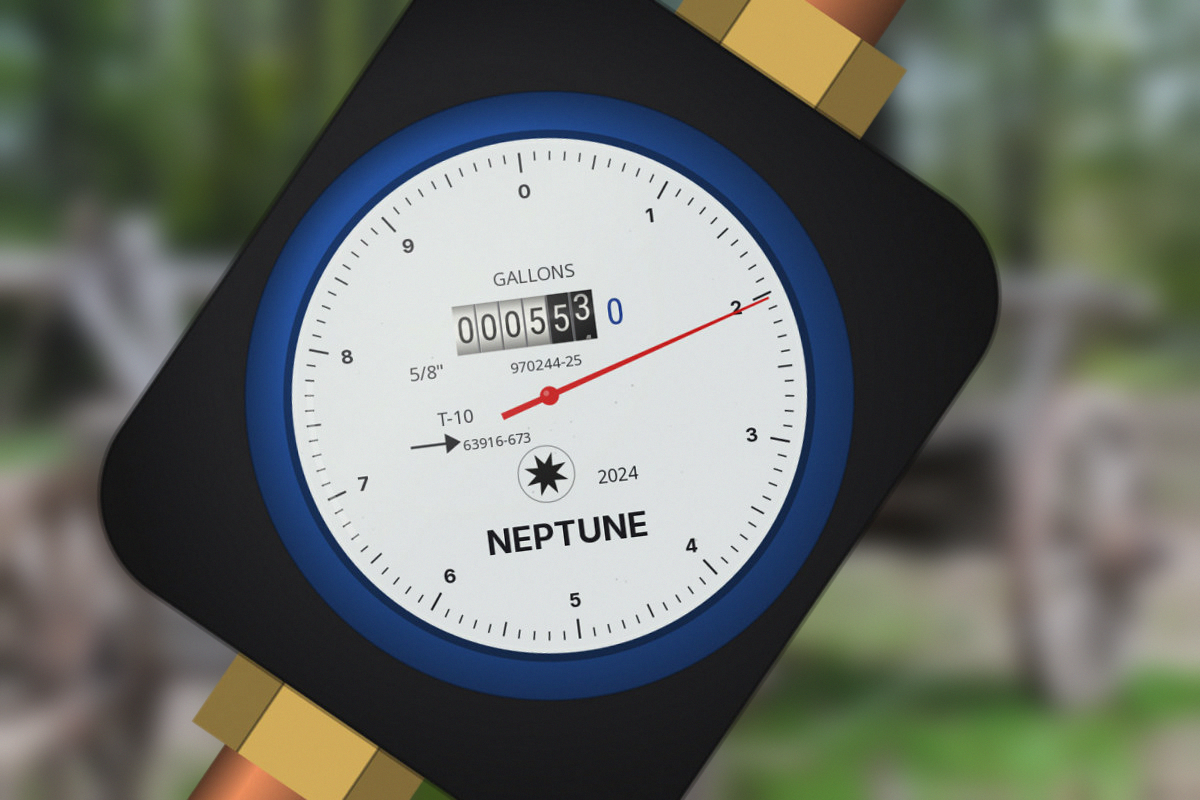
{"value": 5532.0, "unit": "gal"}
